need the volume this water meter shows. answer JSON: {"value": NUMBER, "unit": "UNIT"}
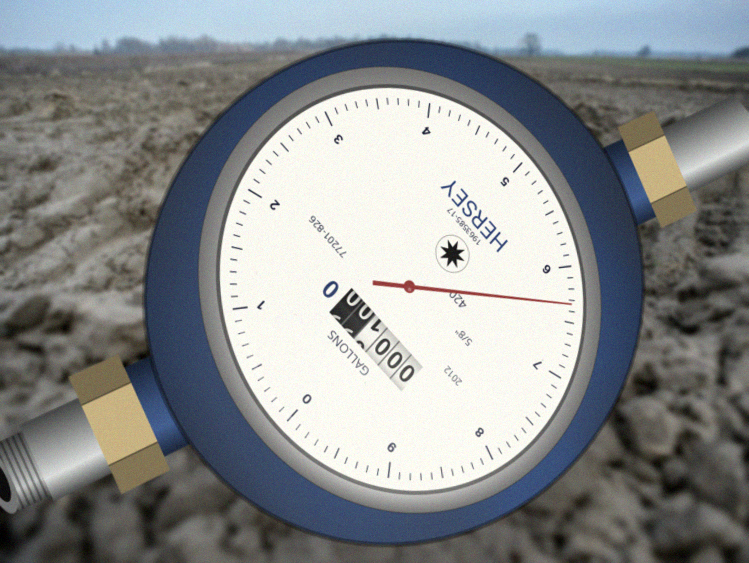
{"value": 996.3, "unit": "gal"}
